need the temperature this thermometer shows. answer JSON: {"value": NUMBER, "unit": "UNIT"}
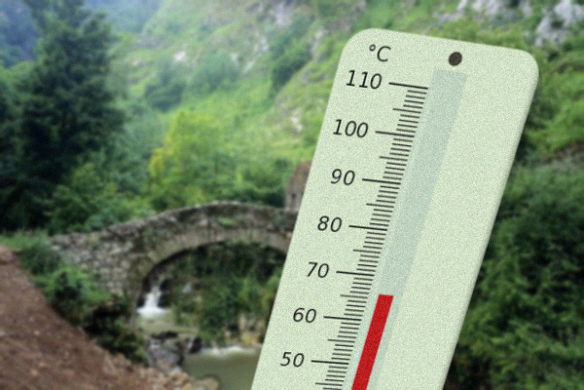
{"value": 66, "unit": "°C"}
